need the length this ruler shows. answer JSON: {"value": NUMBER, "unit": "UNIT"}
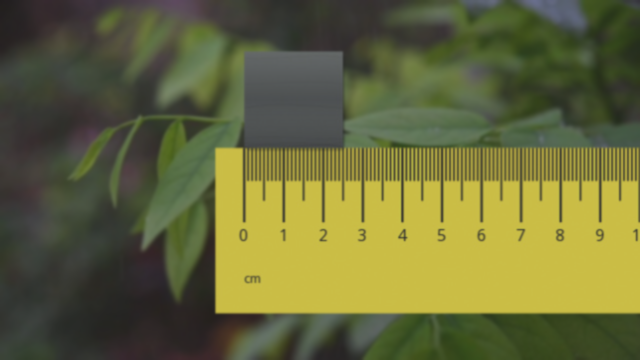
{"value": 2.5, "unit": "cm"}
